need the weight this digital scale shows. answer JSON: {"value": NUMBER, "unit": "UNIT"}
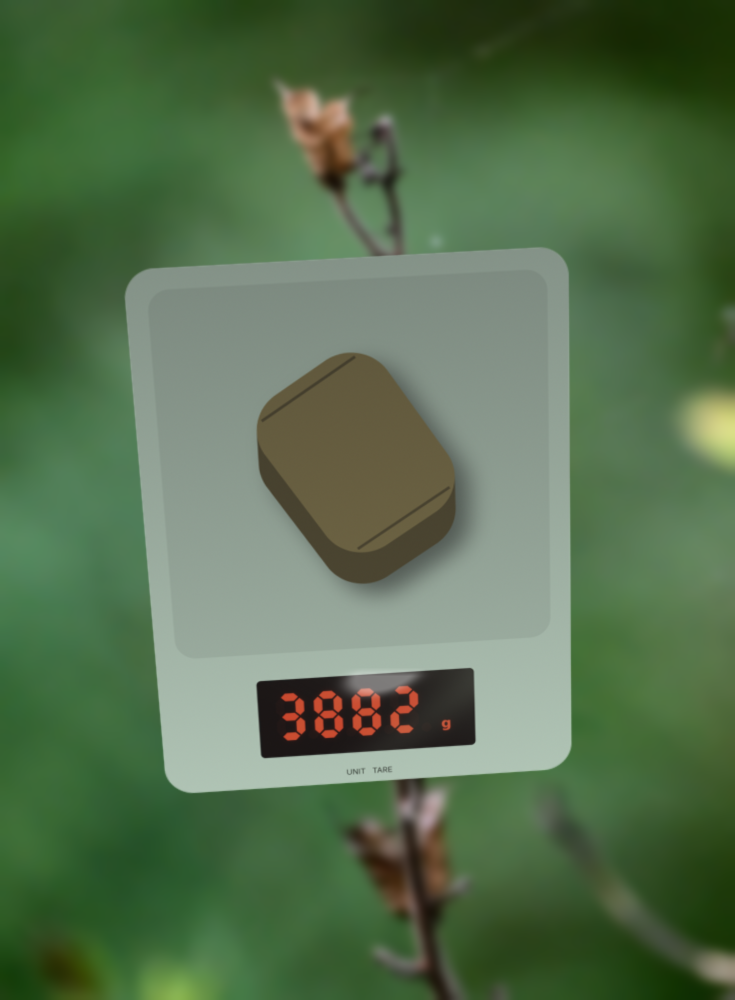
{"value": 3882, "unit": "g"}
